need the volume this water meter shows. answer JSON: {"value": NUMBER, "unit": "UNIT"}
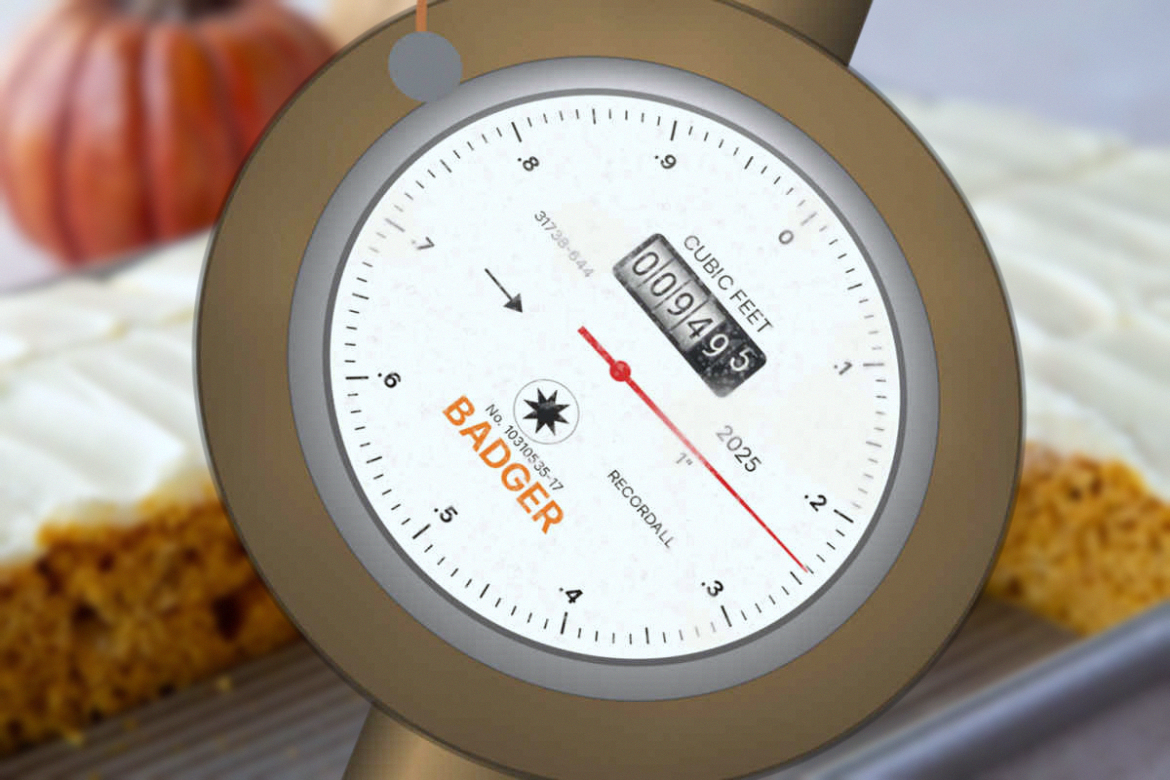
{"value": 9495.24, "unit": "ft³"}
